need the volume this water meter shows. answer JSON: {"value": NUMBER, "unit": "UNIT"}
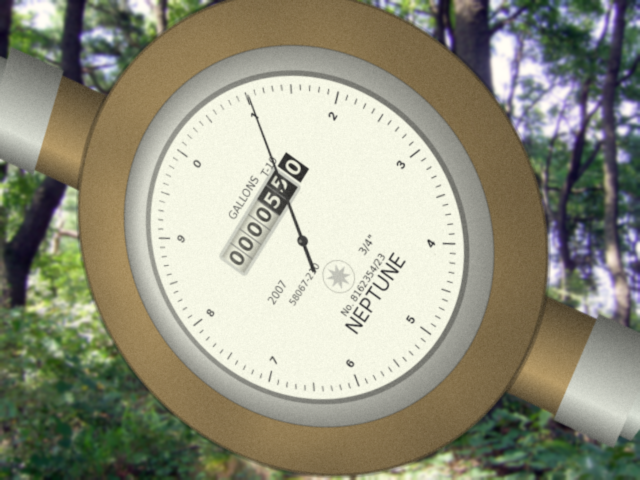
{"value": 551.0, "unit": "gal"}
